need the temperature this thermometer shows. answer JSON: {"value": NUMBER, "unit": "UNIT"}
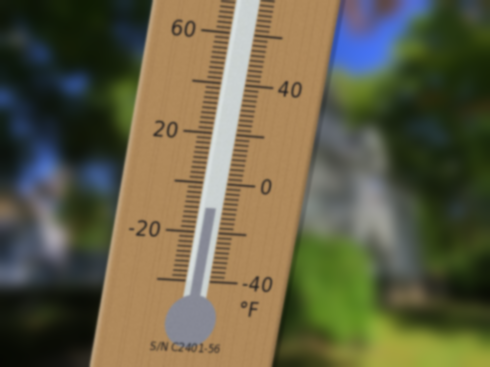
{"value": -10, "unit": "°F"}
